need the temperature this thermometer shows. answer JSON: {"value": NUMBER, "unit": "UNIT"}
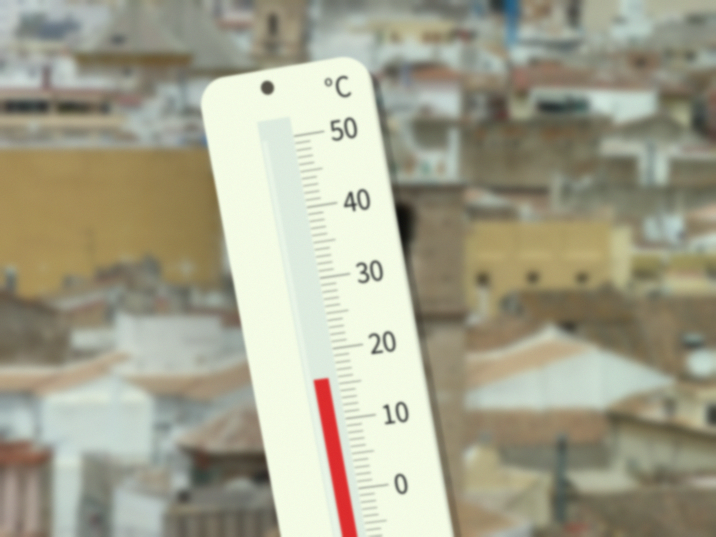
{"value": 16, "unit": "°C"}
